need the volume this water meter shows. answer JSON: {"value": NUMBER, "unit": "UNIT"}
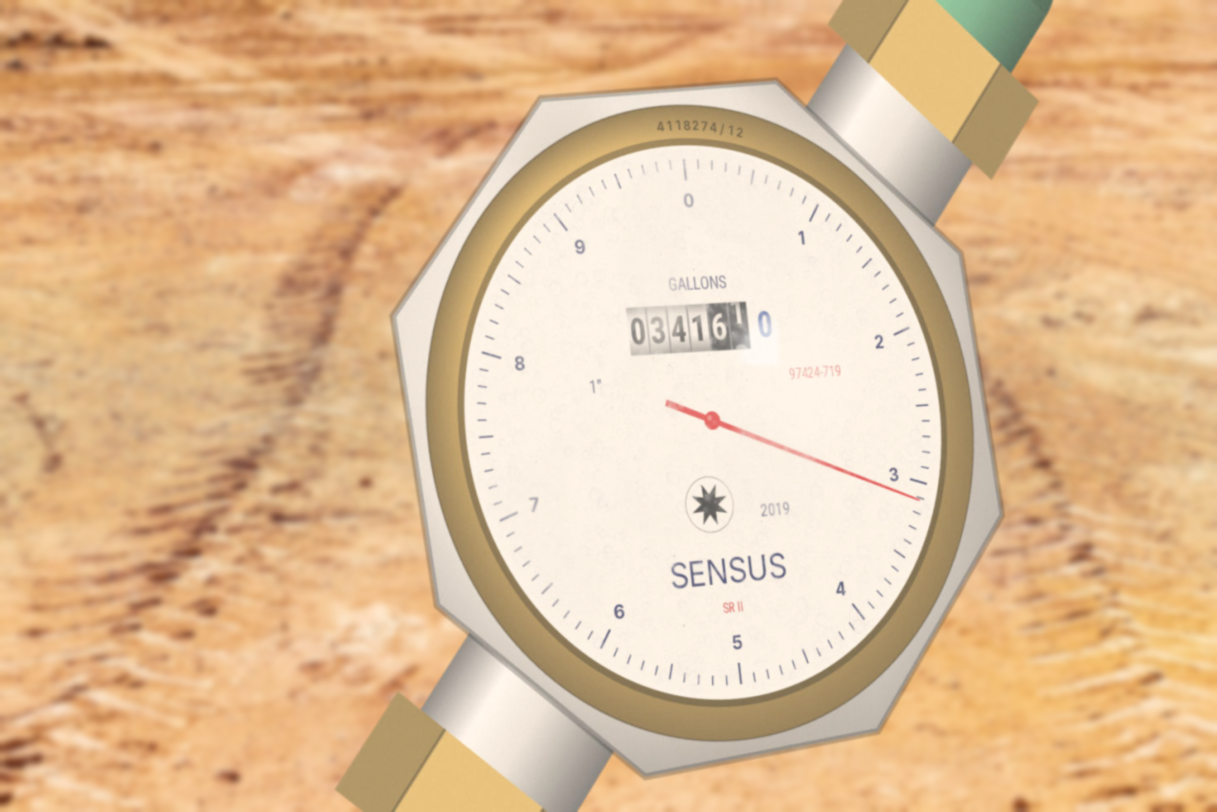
{"value": 341613.1, "unit": "gal"}
